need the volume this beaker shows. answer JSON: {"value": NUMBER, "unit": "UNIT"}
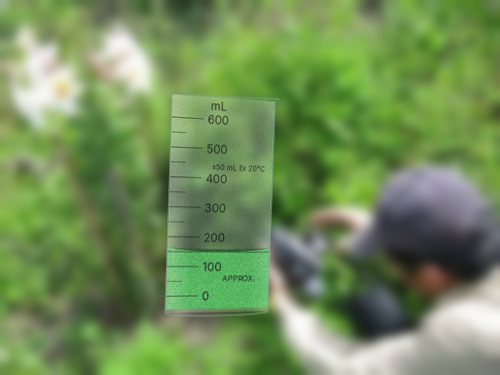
{"value": 150, "unit": "mL"}
